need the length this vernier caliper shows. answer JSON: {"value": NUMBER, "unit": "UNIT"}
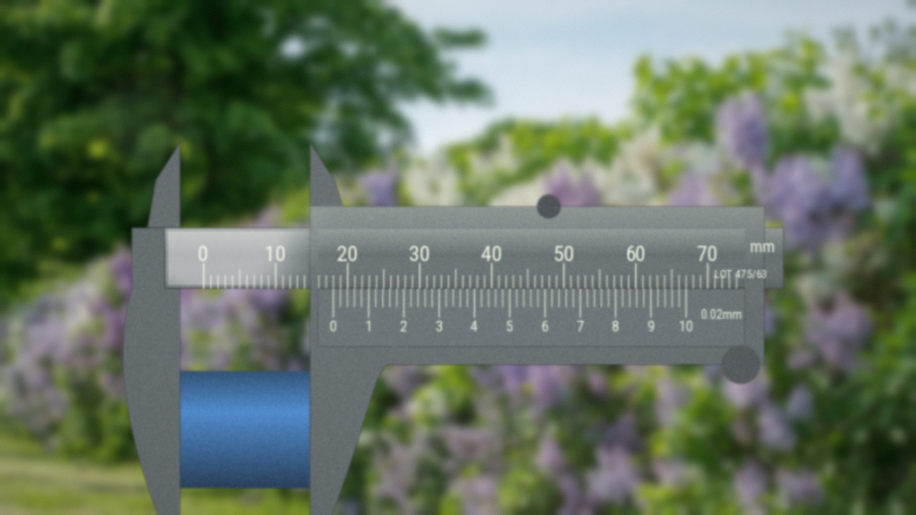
{"value": 18.0, "unit": "mm"}
